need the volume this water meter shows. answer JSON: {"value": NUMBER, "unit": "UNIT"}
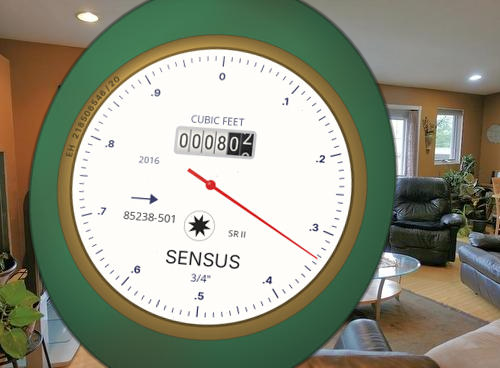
{"value": 802.33, "unit": "ft³"}
